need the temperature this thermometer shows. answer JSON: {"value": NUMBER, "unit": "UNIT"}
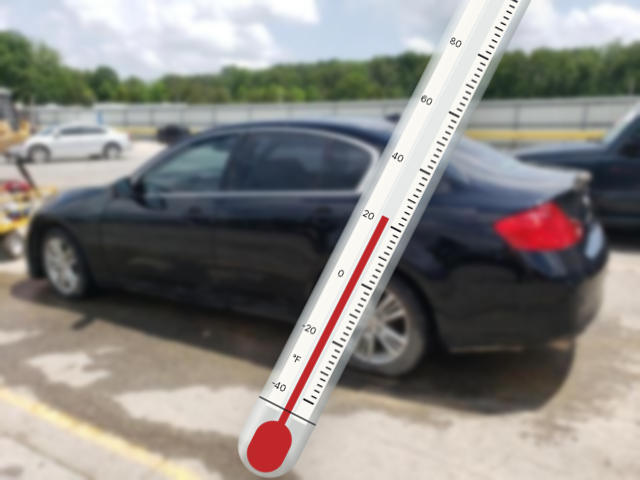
{"value": 22, "unit": "°F"}
